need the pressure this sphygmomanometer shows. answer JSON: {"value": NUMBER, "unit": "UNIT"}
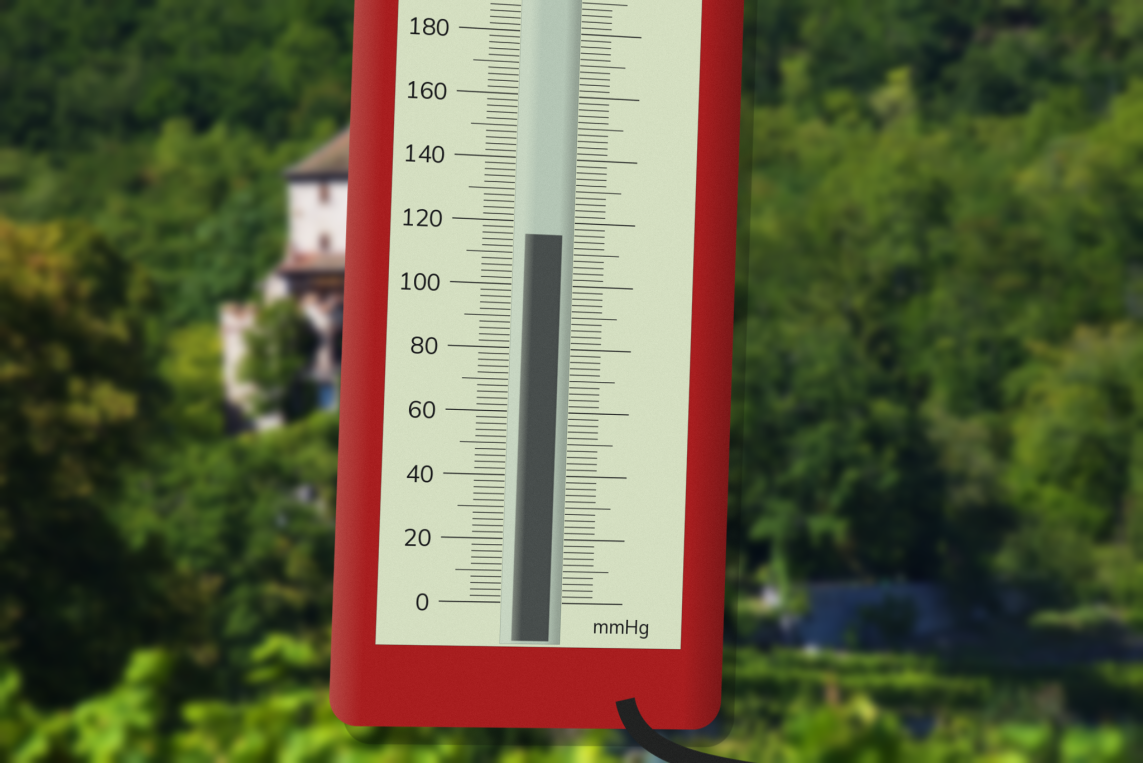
{"value": 116, "unit": "mmHg"}
